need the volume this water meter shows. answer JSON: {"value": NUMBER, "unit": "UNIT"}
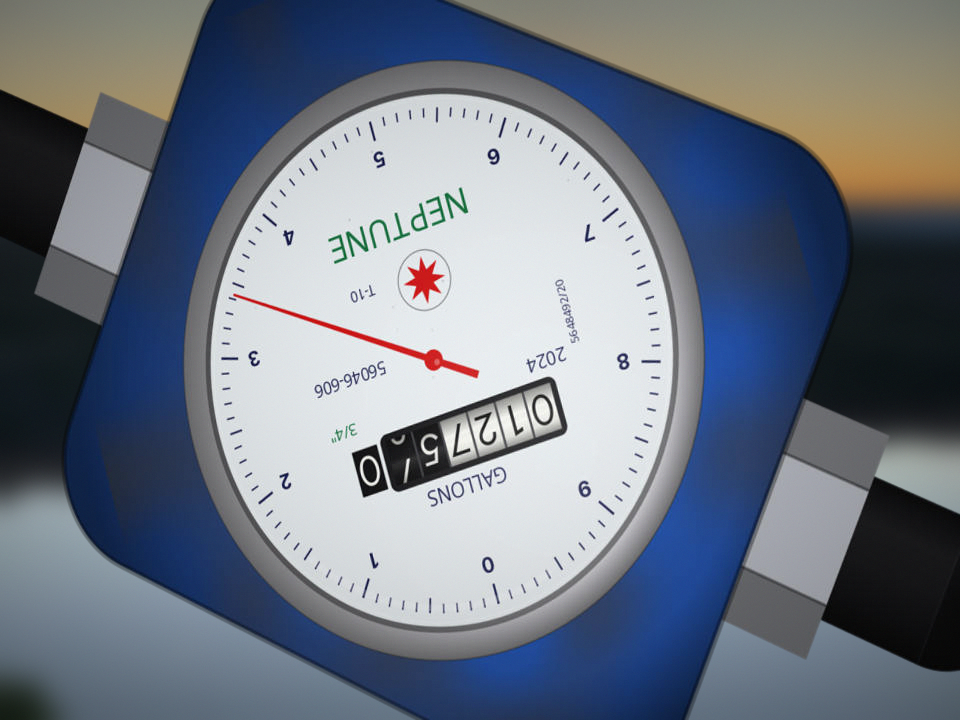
{"value": 127573.4, "unit": "gal"}
